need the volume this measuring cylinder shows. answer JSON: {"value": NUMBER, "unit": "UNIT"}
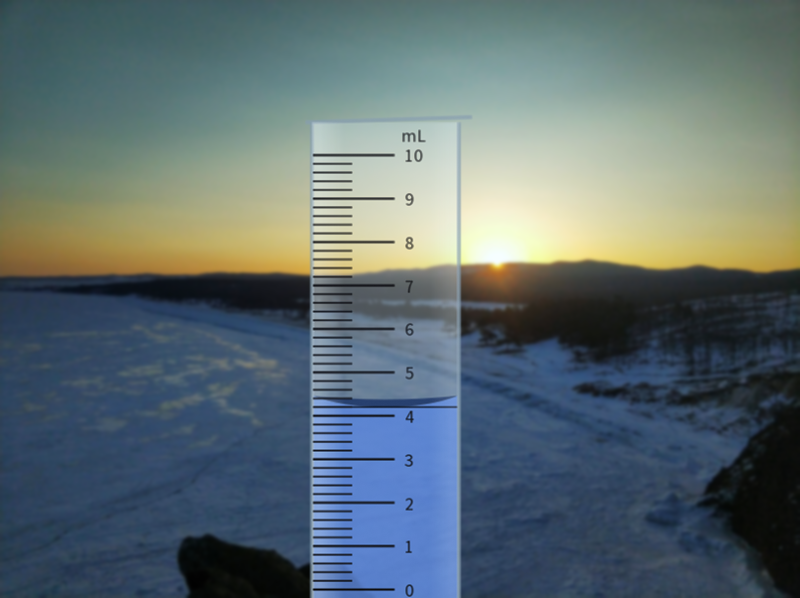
{"value": 4.2, "unit": "mL"}
